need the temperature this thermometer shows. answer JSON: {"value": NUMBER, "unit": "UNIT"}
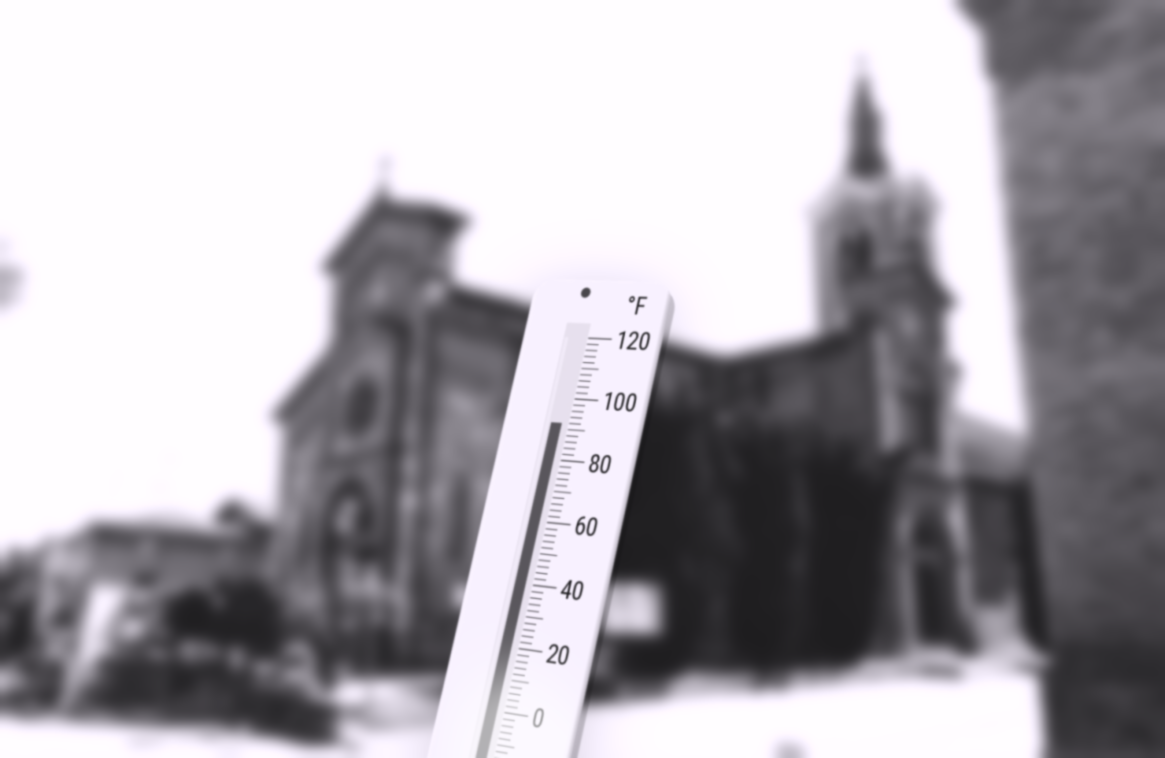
{"value": 92, "unit": "°F"}
